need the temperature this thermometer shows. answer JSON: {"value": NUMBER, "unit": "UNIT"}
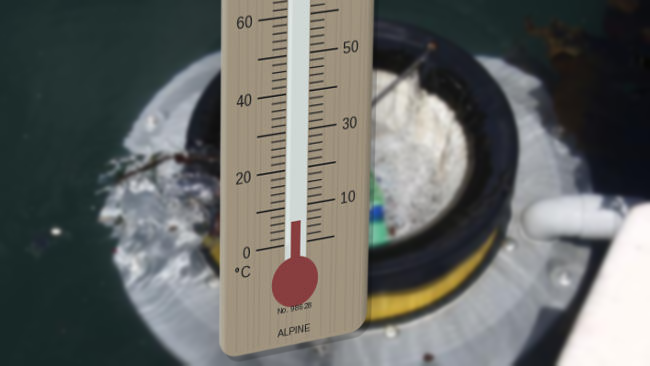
{"value": 6, "unit": "°C"}
